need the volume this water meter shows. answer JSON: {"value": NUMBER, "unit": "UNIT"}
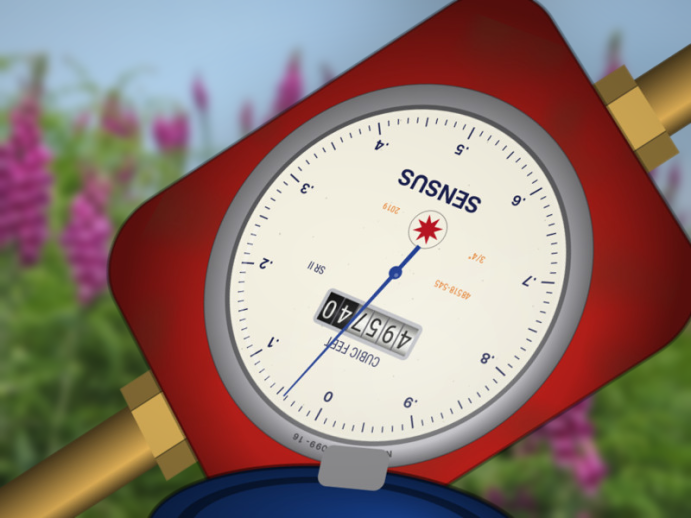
{"value": 495740.04, "unit": "ft³"}
